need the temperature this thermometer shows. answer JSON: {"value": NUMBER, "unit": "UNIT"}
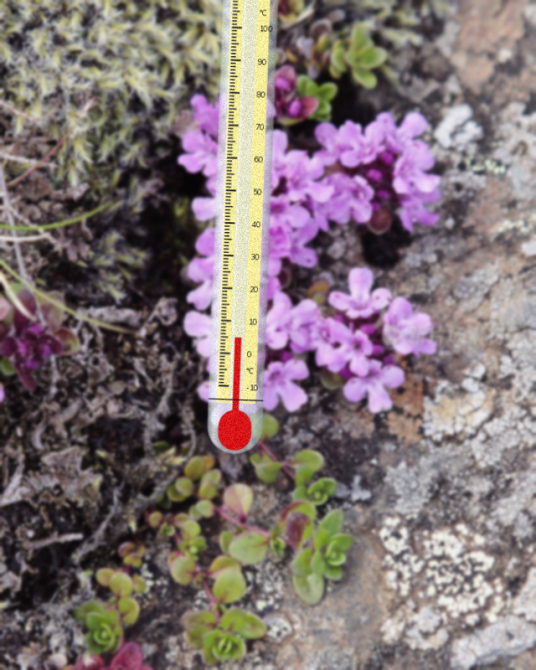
{"value": 5, "unit": "°C"}
